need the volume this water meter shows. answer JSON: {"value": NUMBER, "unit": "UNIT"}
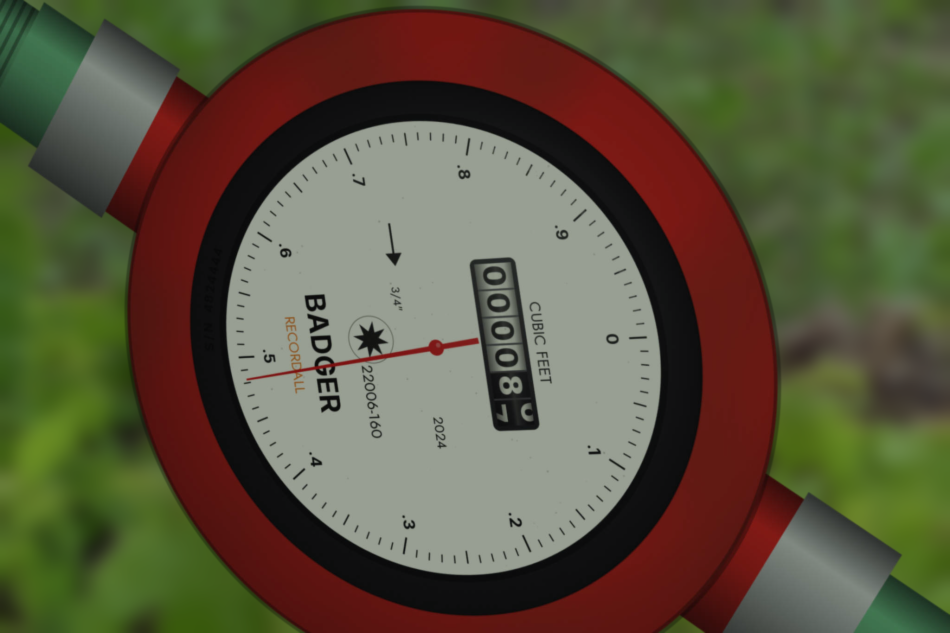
{"value": 86.48, "unit": "ft³"}
